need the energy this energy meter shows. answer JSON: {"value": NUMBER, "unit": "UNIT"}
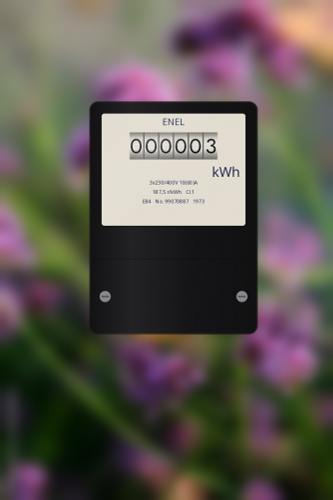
{"value": 3, "unit": "kWh"}
